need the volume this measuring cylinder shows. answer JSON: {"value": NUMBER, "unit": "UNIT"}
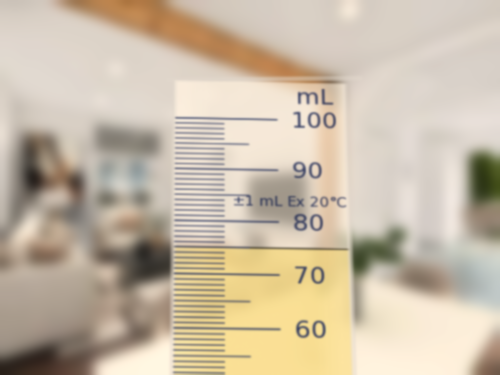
{"value": 75, "unit": "mL"}
